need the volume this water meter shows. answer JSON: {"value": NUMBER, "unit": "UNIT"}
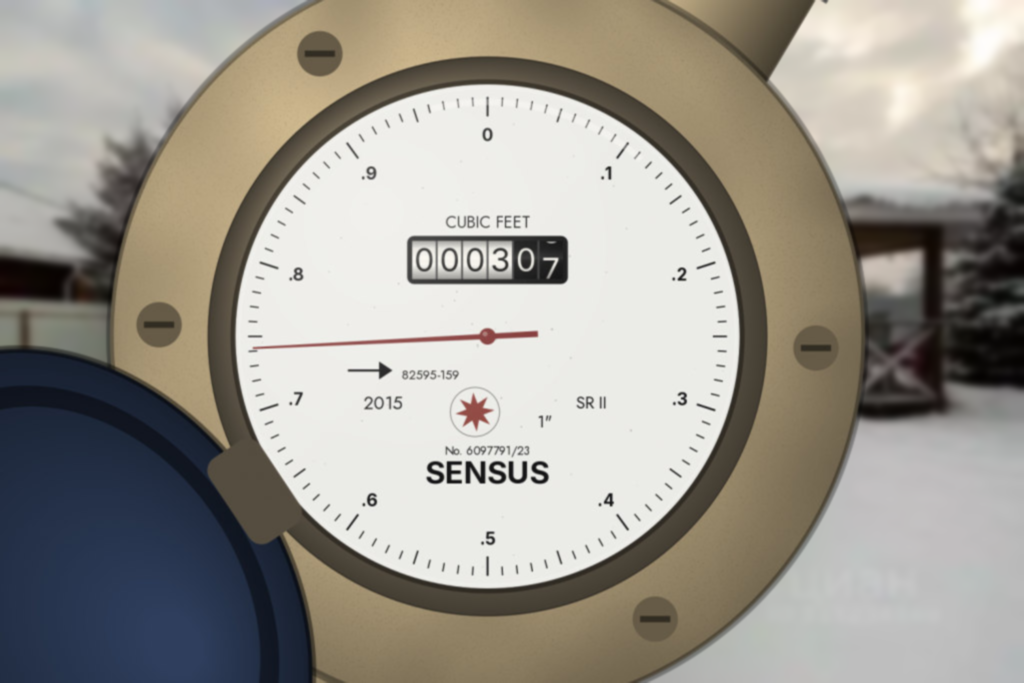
{"value": 306.74, "unit": "ft³"}
